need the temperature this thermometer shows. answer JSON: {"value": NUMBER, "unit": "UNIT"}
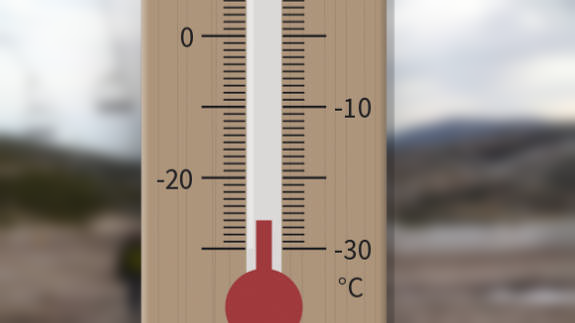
{"value": -26, "unit": "°C"}
